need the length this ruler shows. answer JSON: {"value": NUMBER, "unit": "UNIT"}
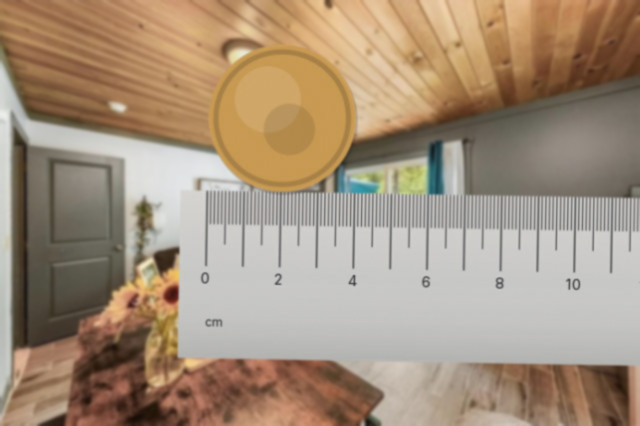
{"value": 4, "unit": "cm"}
